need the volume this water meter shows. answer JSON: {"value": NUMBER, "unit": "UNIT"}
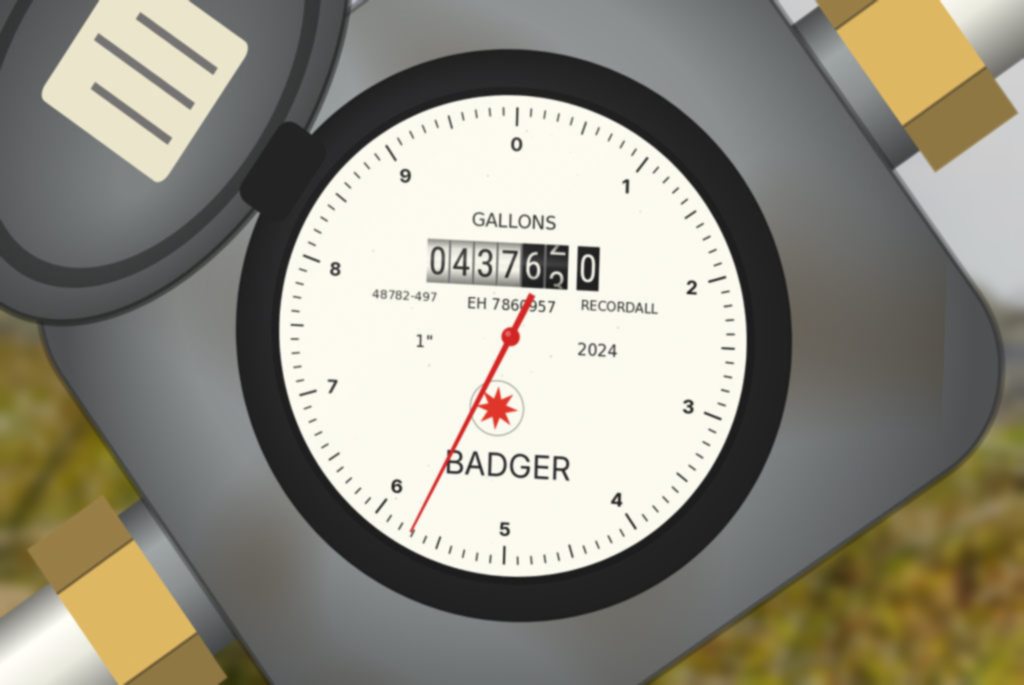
{"value": 437625.7, "unit": "gal"}
